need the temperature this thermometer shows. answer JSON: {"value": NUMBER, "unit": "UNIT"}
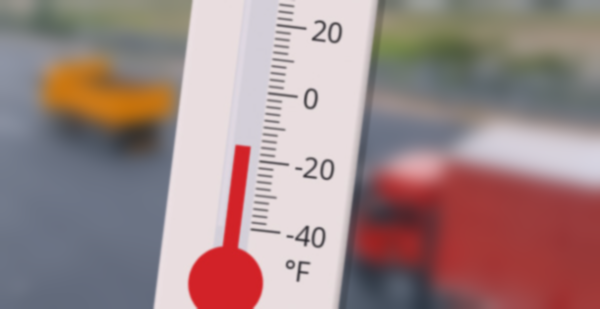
{"value": -16, "unit": "°F"}
